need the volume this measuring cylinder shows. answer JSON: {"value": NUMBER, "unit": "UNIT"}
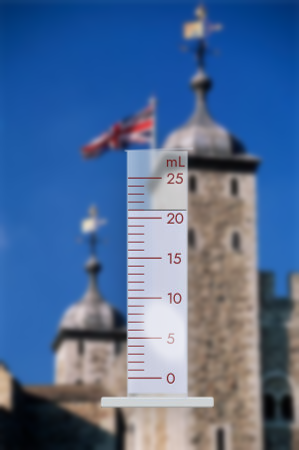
{"value": 21, "unit": "mL"}
